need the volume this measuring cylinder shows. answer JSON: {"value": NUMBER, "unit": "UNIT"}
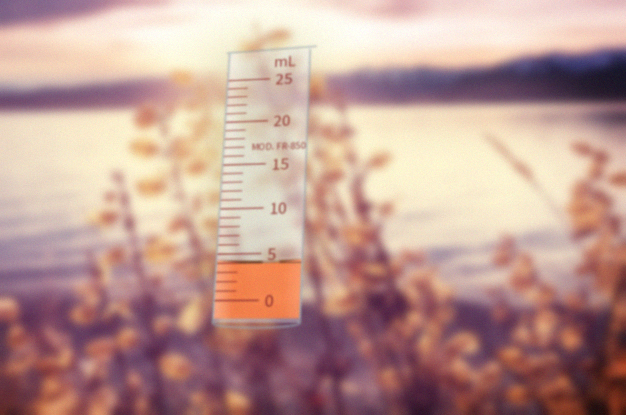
{"value": 4, "unit": "mL"}
